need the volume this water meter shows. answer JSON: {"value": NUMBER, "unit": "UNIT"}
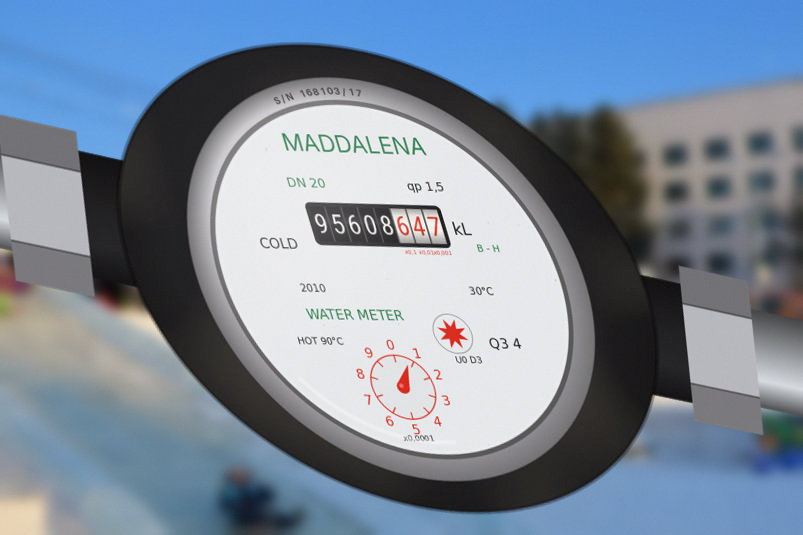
{"value": 95608.6470, "unit": "kL"}
